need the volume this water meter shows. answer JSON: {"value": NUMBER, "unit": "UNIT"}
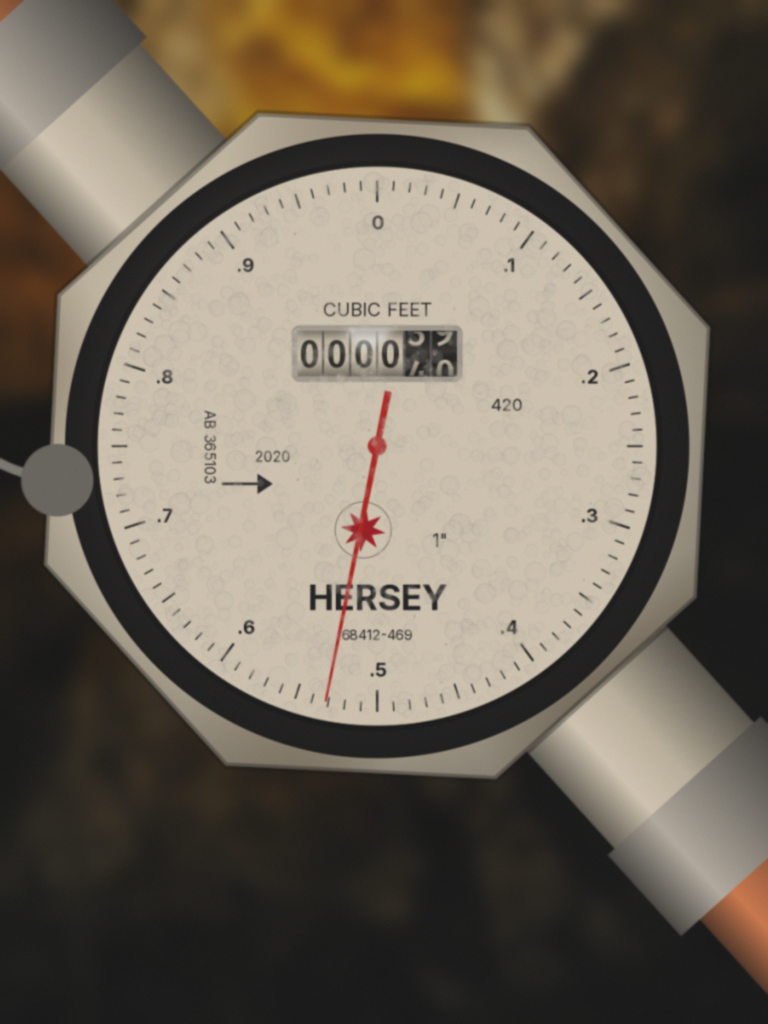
{"value": 39.53, "unit": "ft³"}
